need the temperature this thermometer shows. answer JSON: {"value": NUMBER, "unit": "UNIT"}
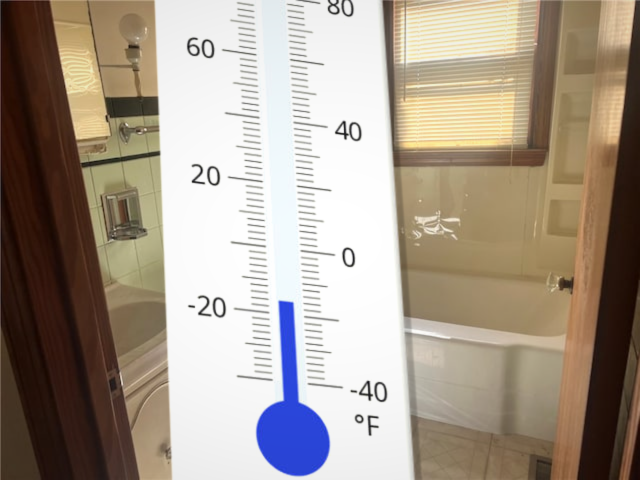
{"value": -16, "unit": "°F"}
